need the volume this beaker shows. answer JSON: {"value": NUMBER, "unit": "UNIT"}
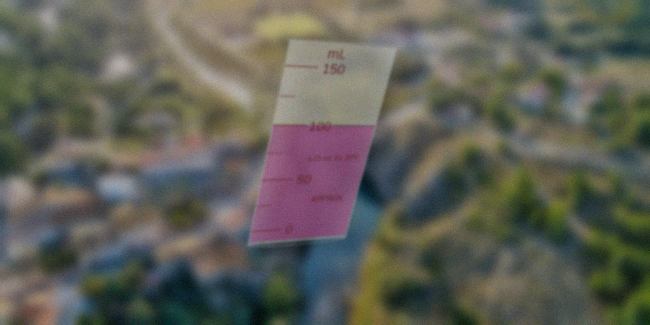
{"value": 100, "unit": "mL"}
